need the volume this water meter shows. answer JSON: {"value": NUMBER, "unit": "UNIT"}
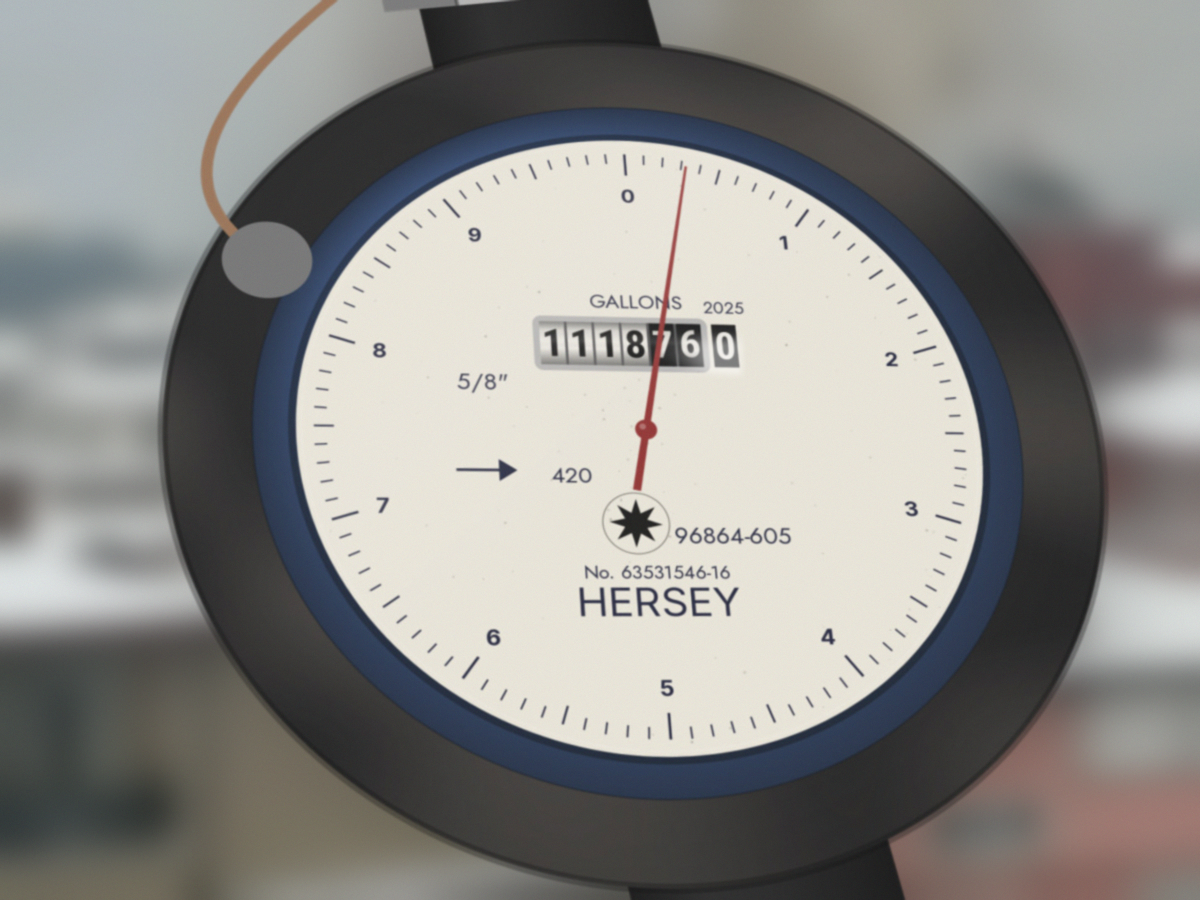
{"value": 1118760.3, "unit": "gal"}
